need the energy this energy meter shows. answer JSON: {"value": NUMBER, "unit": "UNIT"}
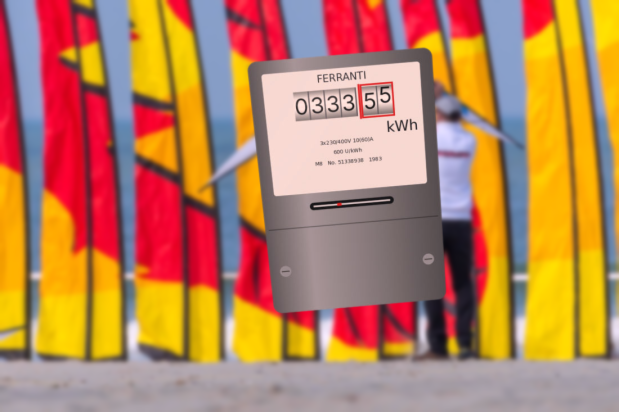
{"value": 333.55, "unit": "kWh"}
